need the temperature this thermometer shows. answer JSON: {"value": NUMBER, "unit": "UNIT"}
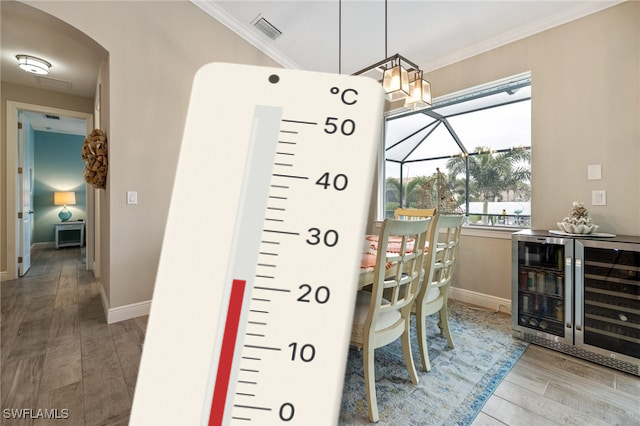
{"value": 21, "unit": "°C"}
